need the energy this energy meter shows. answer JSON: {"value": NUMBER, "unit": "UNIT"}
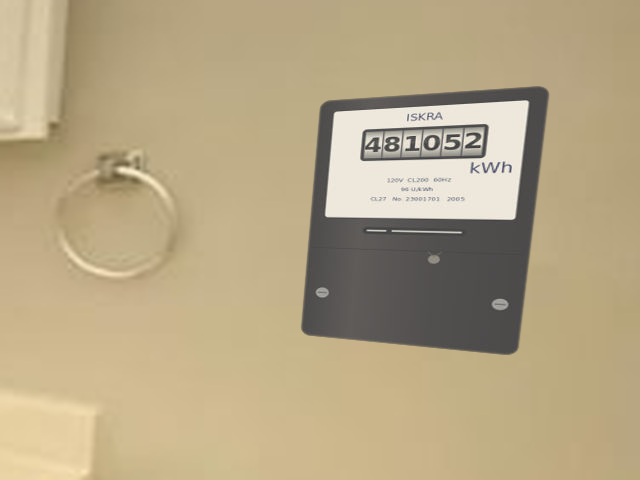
{"value": 481052, "unit": "kWh"}
